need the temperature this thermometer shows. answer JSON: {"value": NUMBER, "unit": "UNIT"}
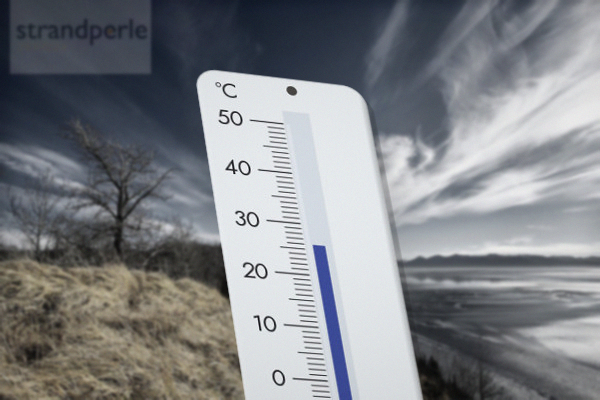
{"value": 26, "unit": "°C"}
